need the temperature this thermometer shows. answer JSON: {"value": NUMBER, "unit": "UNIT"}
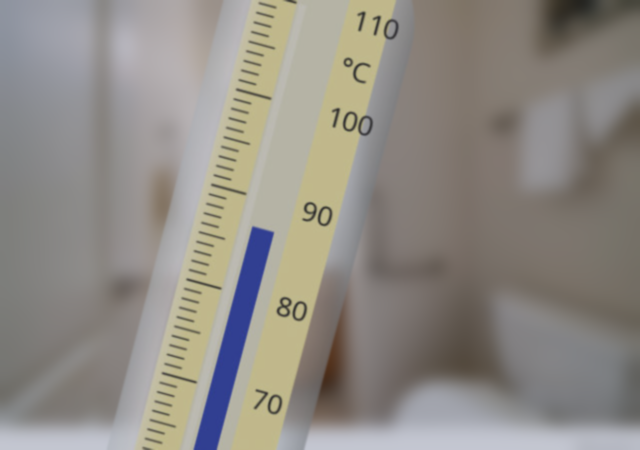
{"value": 87, "unit": "°C"}
